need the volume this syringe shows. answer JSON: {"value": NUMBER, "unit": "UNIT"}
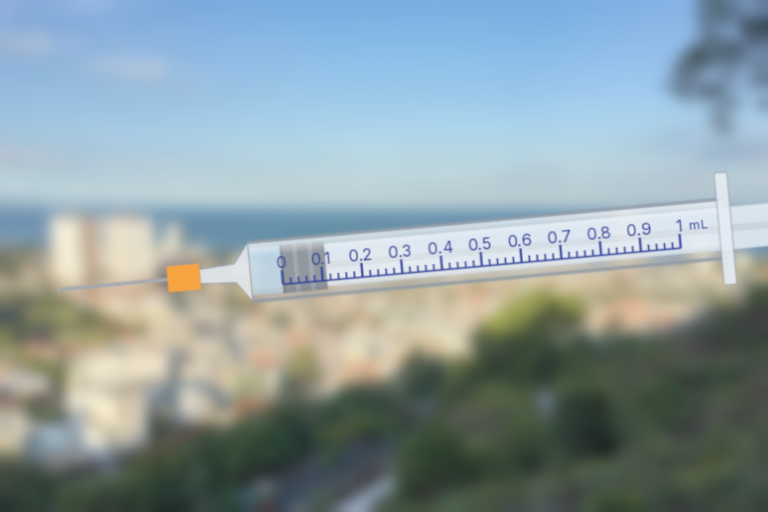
{"value": 0, "unit": "mL"}
